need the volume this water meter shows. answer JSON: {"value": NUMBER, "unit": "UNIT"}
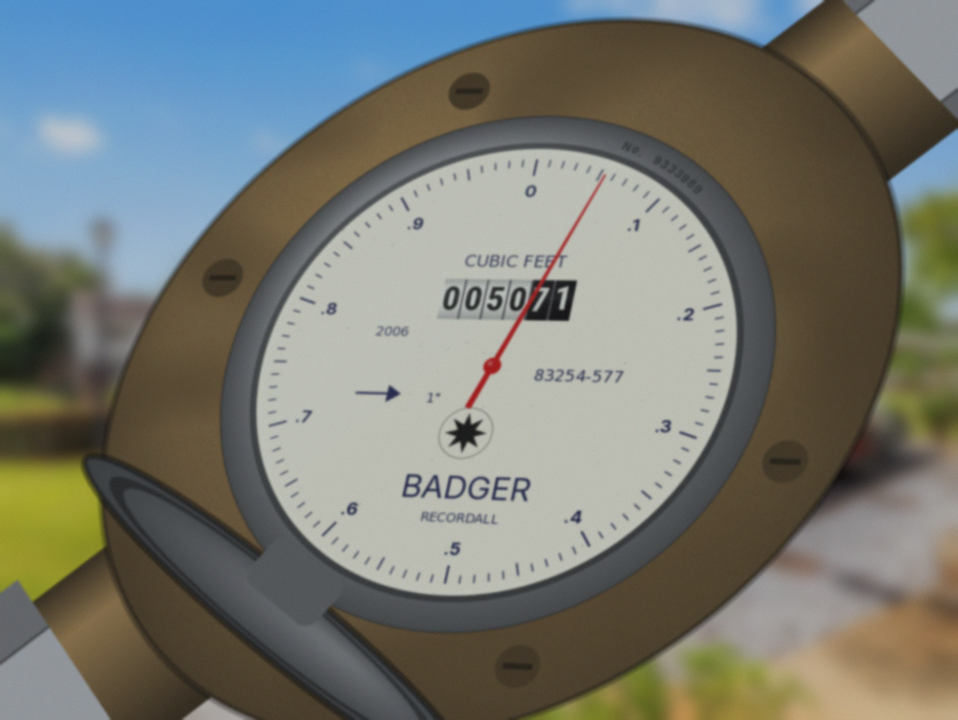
{"value": 5071.05, "unit": "ft³"}
